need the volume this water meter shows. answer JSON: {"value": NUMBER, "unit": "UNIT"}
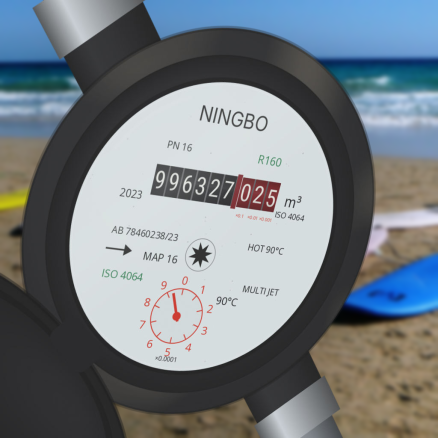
{"value": 996327.0249, "unit": "m³"}
